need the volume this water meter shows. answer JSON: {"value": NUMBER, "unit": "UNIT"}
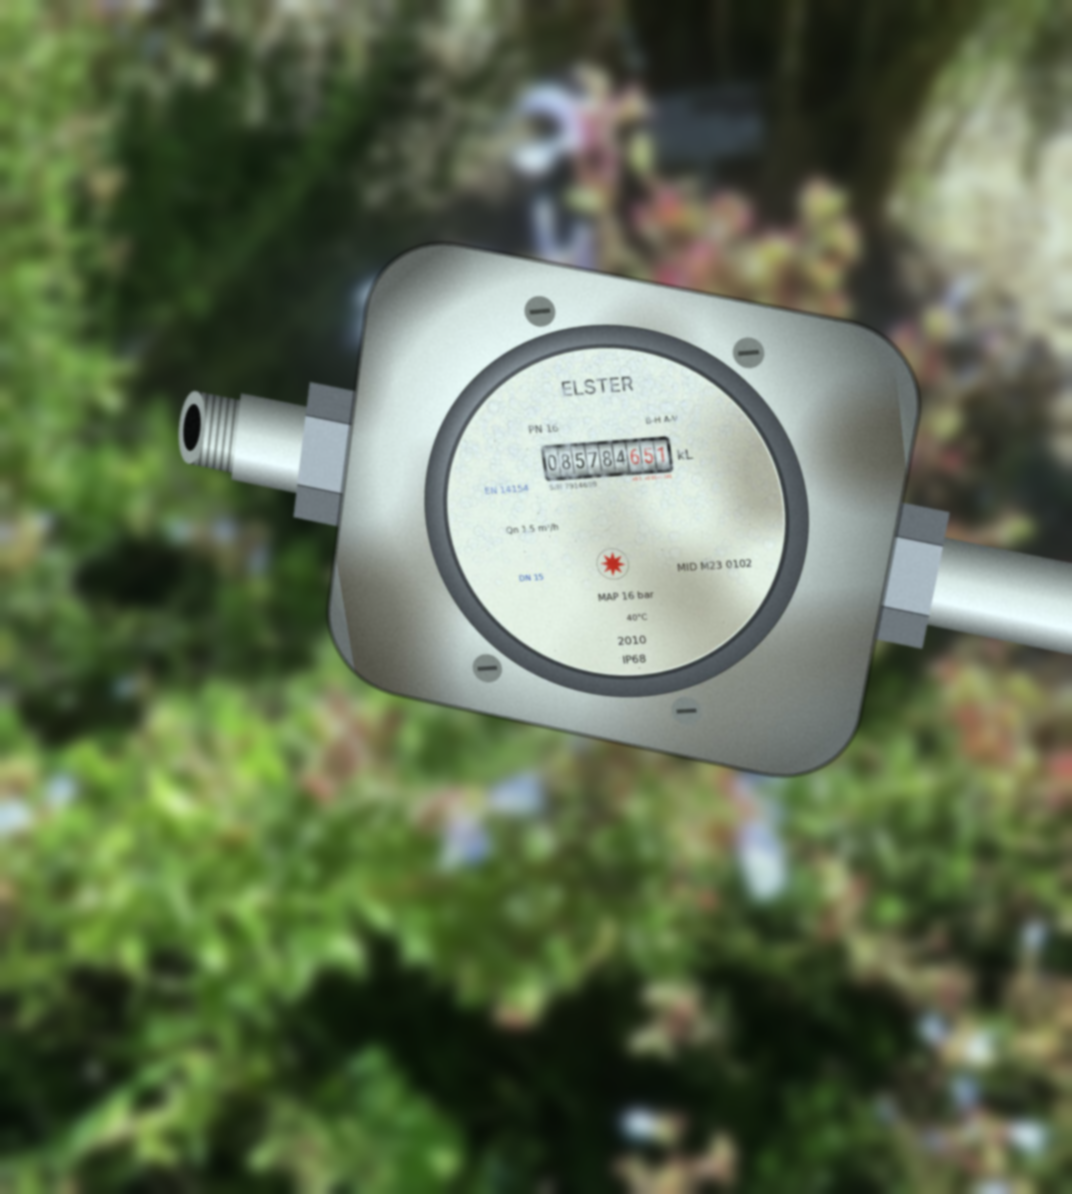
{"value": 85784.651, "unit": "kL"}
